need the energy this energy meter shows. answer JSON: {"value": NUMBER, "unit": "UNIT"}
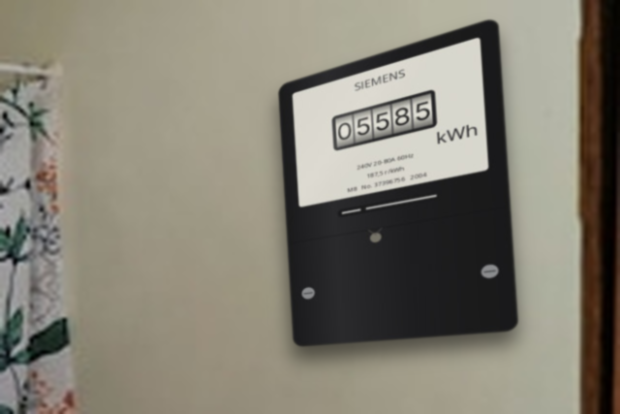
{"value": 5585, "unit": "kWh"}
